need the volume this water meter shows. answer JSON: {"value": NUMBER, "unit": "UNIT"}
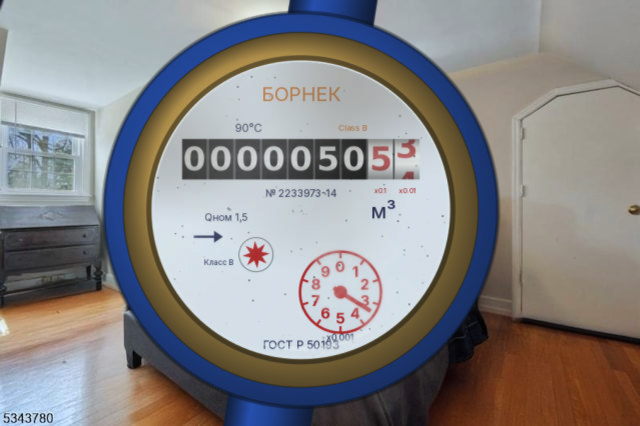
{"value": 50.533, "unit": "m³"}
